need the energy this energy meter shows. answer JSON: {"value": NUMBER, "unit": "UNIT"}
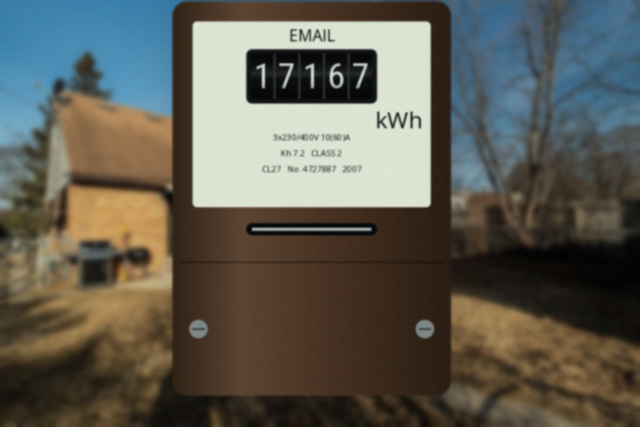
{"value": 17167, "unit": "kWh"}
